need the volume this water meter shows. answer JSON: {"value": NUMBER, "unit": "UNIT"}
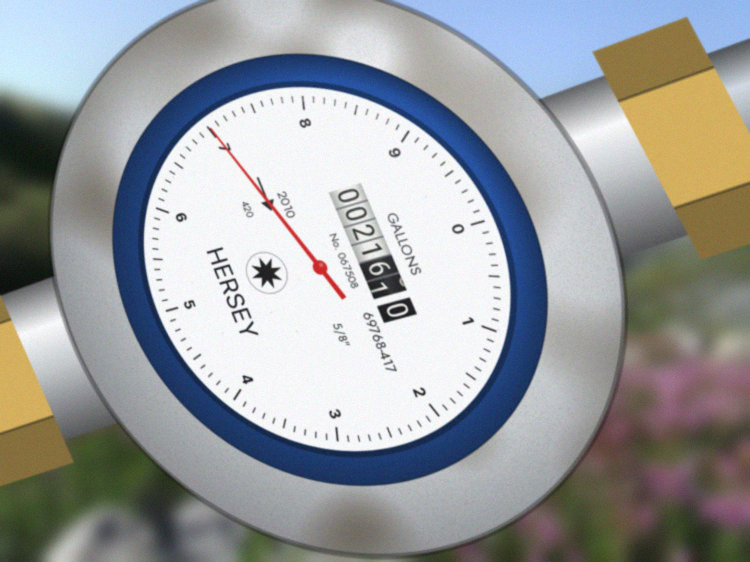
{"value": 21607.0, "unit": "gal"}
